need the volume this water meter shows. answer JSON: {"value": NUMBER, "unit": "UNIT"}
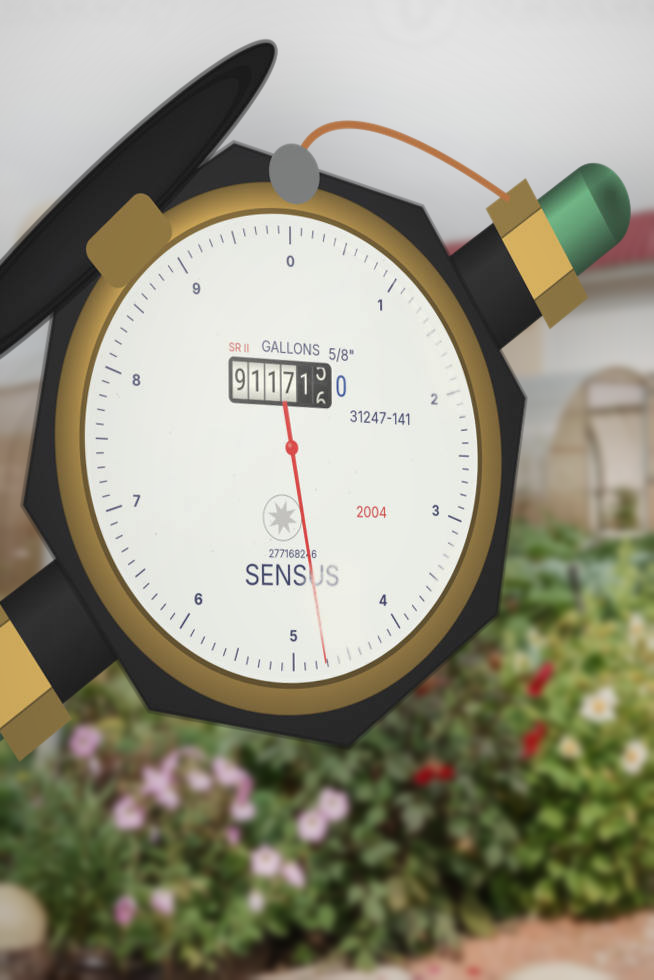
{"value": 9117154.7, "unit": "gal"}
